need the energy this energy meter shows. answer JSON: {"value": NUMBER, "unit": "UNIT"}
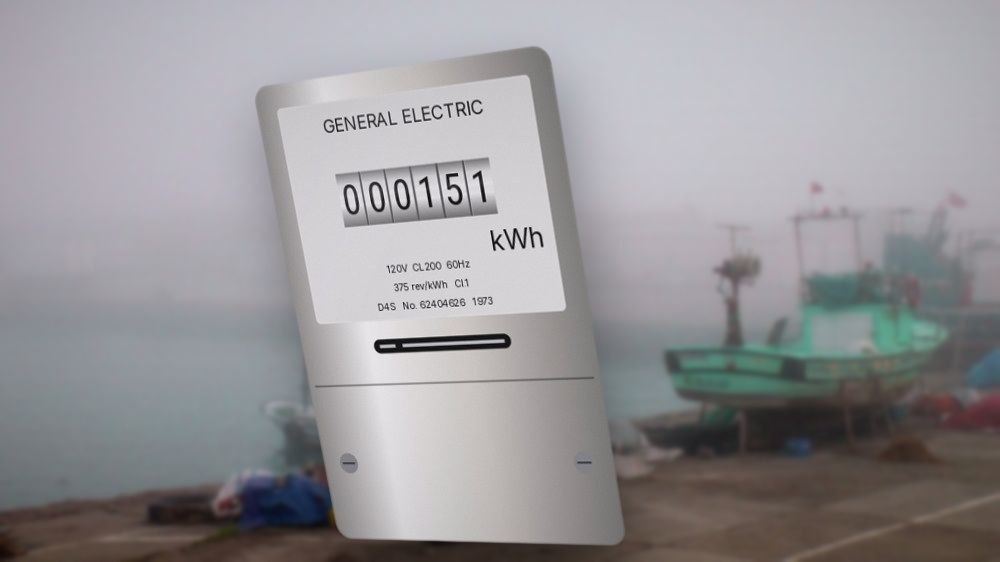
{"value": 151, "unit": "kWh"}
